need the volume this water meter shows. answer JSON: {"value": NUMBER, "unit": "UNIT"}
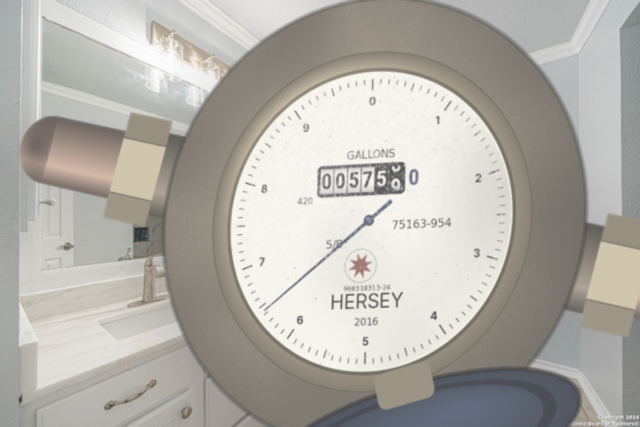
{"value": 57586.4, "unit": "gal"}
